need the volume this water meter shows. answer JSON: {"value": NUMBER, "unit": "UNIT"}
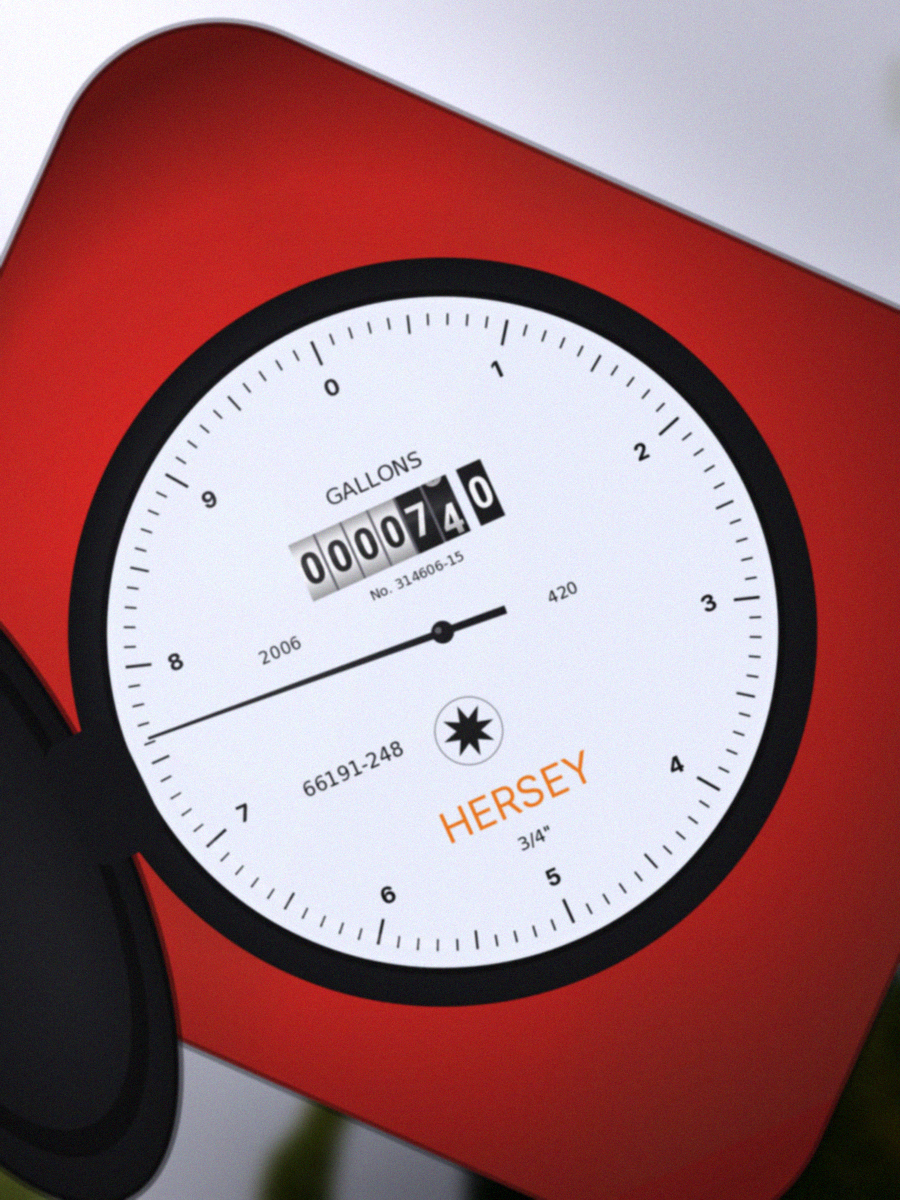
{"value": 737.6, "unit": "gal"}
